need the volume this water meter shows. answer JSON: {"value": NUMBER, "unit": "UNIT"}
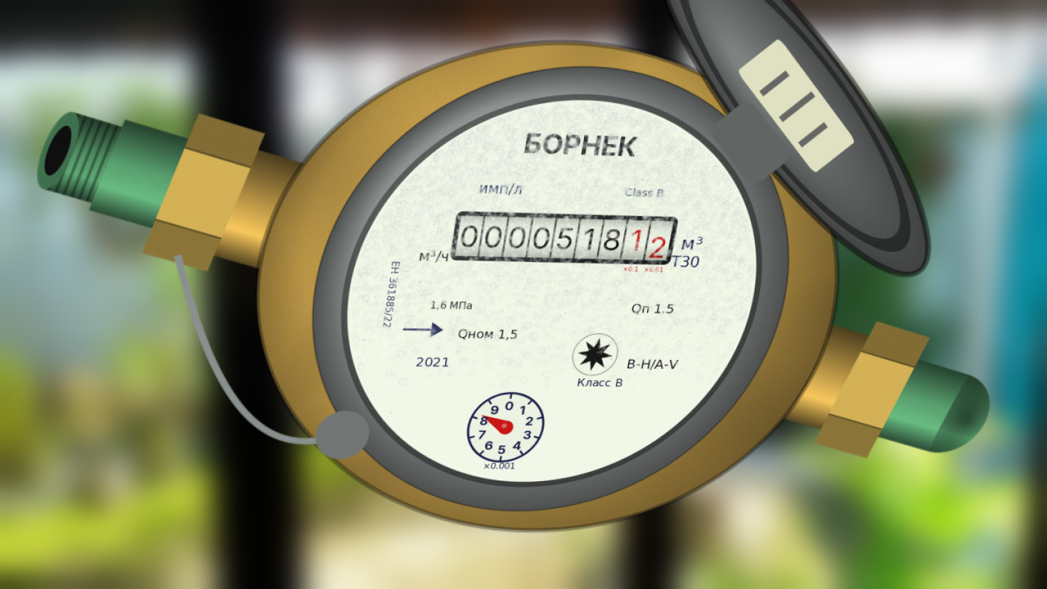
{"value": 518.118, "unit": "m³"}
